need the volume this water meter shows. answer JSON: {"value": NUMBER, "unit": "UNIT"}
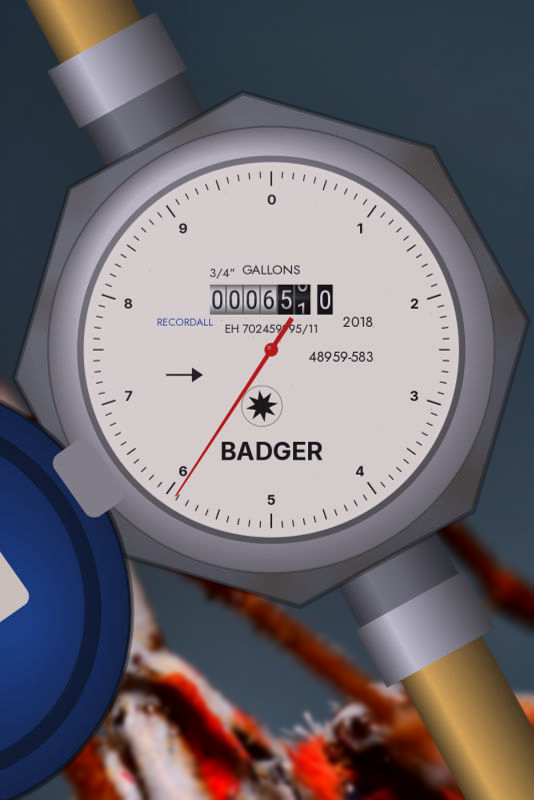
{"value": 6505.9, "unit": "gal"}
